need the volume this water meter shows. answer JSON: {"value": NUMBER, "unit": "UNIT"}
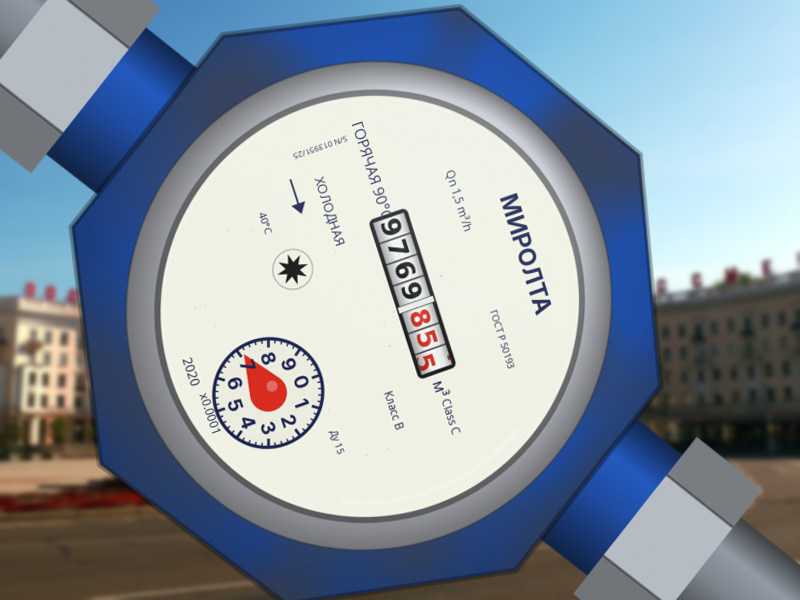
{"value": 9769.8547, "unit": "m³"}
